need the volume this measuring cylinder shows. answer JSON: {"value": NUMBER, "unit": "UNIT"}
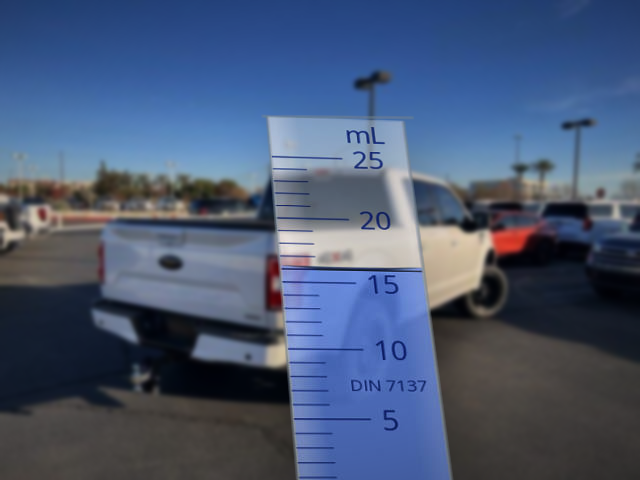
{"value": 16, "unit": "mL"}
